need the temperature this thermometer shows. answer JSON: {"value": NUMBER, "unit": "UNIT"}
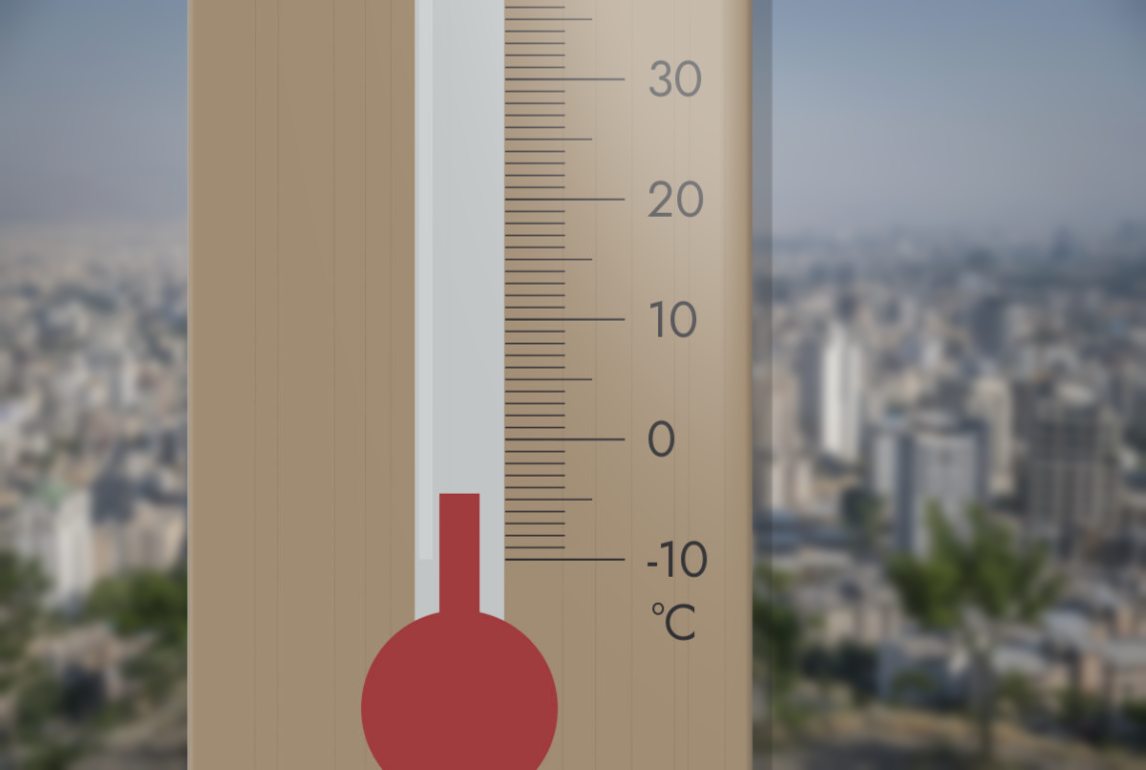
{"value": -4.5, "unit": "°C"}
